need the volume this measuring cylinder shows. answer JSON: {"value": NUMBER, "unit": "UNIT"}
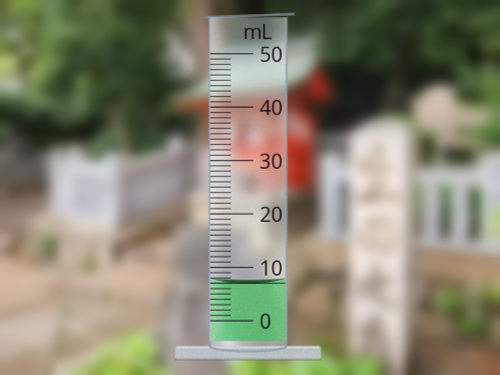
{"value": 7, "unit": "mL"}
